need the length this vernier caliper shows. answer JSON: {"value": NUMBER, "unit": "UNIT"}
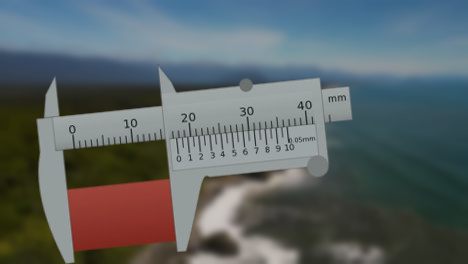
{"value": 17.6, "unit": "mm"}
